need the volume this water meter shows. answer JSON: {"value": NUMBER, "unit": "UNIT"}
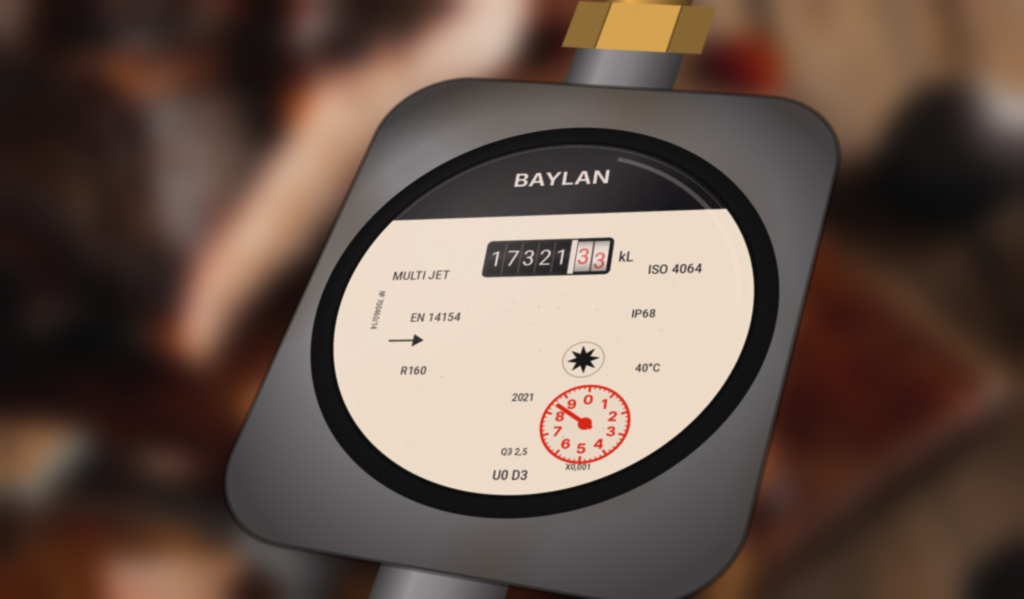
{"value": 17321.328, "unit": "kL"}
